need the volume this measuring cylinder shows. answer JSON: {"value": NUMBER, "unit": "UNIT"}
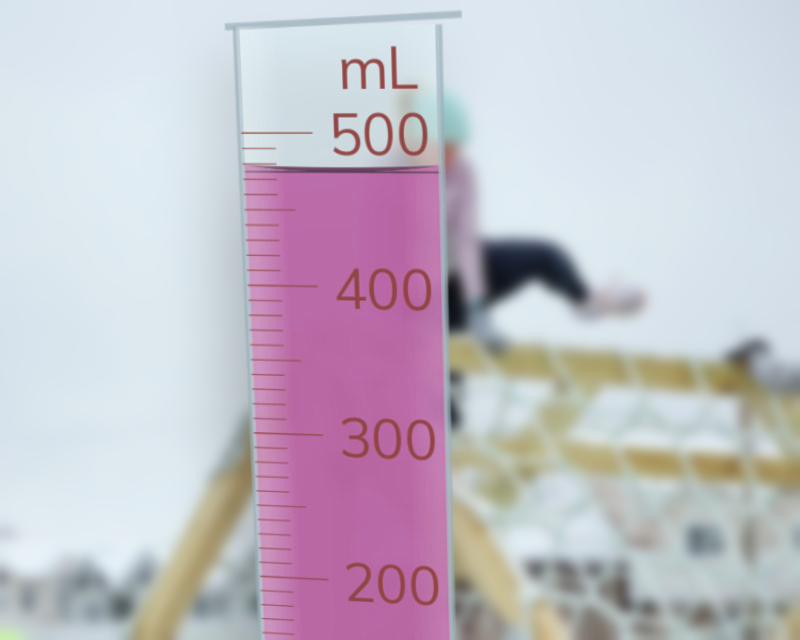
{"value": 475, "unit": "mL"}
